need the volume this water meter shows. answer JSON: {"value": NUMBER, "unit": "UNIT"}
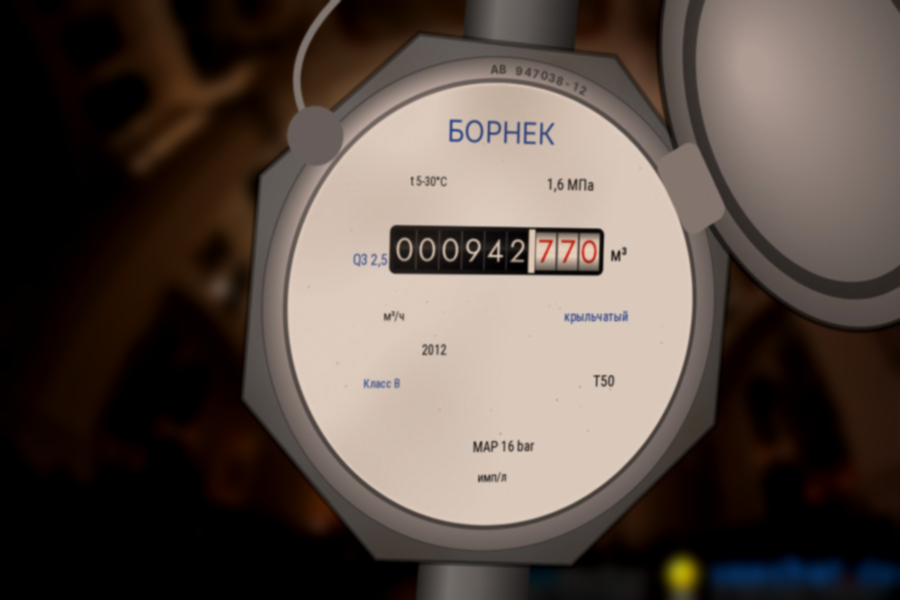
{"value": 942.770, "unit": "m³"}
